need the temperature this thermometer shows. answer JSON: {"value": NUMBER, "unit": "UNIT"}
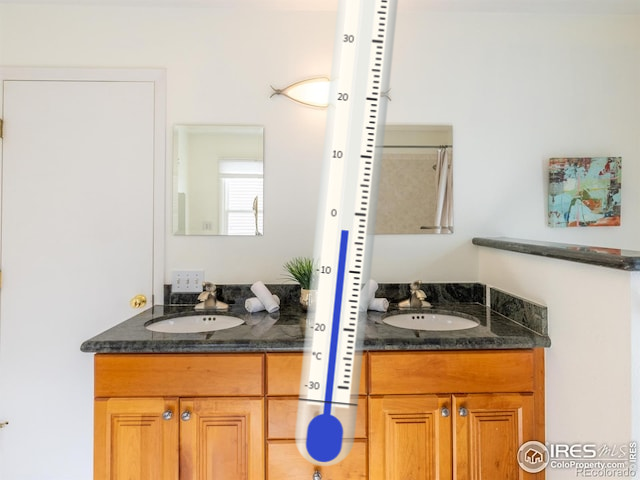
{"value": -3, "unit": "°C"}
